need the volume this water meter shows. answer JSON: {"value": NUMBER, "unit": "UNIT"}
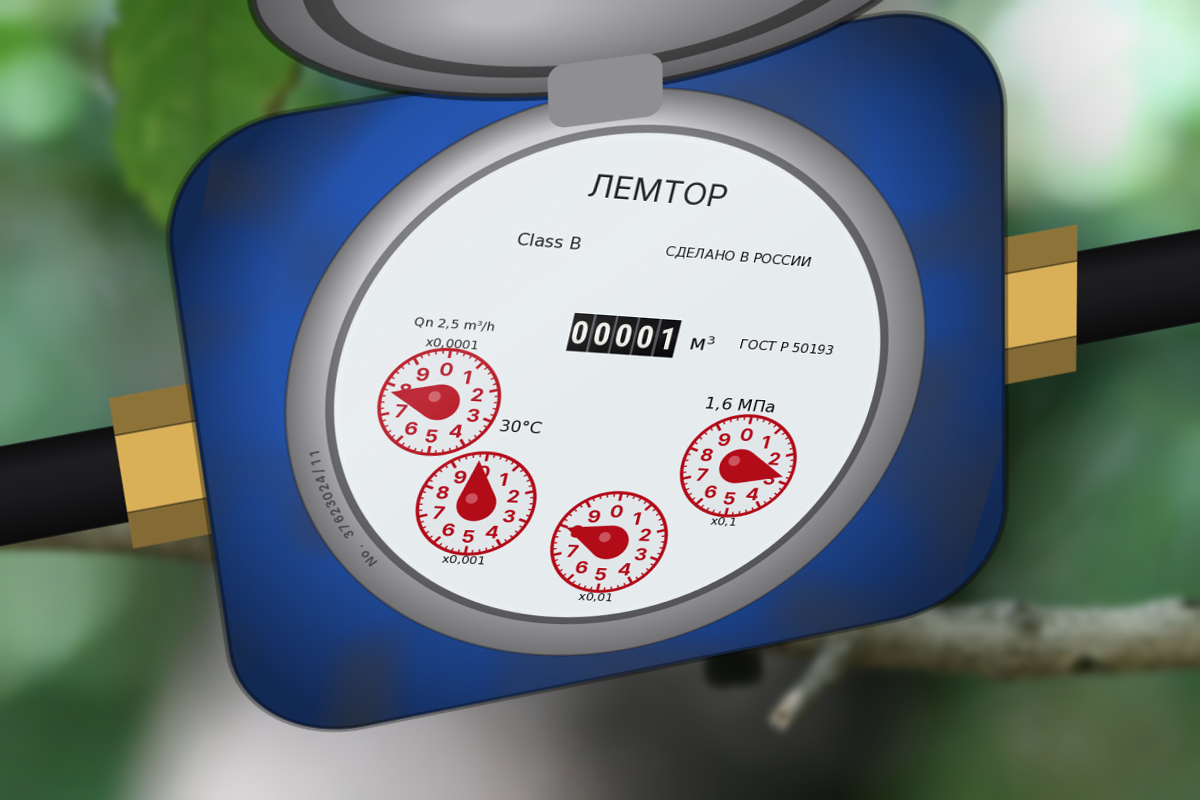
{"value": 1.2797, "unit": "m³"}
